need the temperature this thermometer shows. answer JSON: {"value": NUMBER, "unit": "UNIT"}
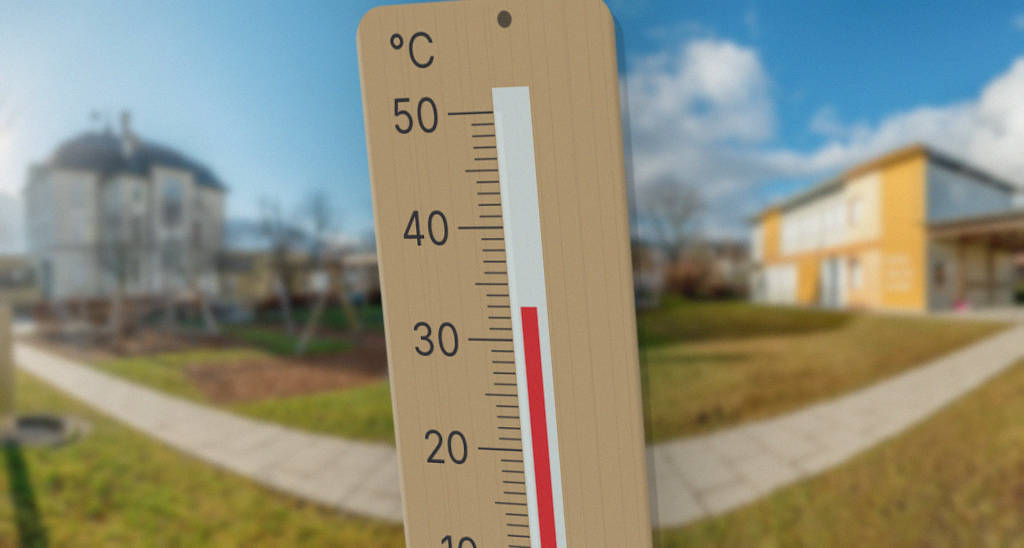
{"value": 33, "unit": "°C"}
